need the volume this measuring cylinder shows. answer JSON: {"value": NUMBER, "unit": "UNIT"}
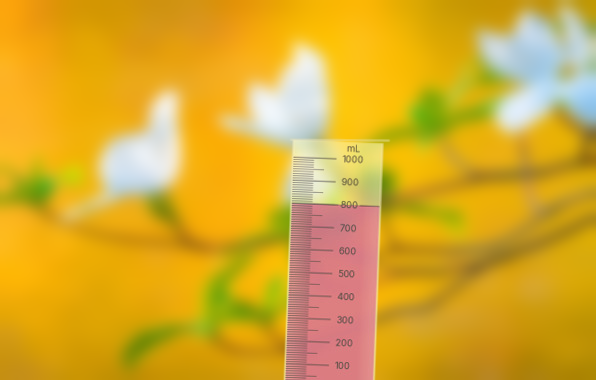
{"value": 800, "unit": "mL"}
